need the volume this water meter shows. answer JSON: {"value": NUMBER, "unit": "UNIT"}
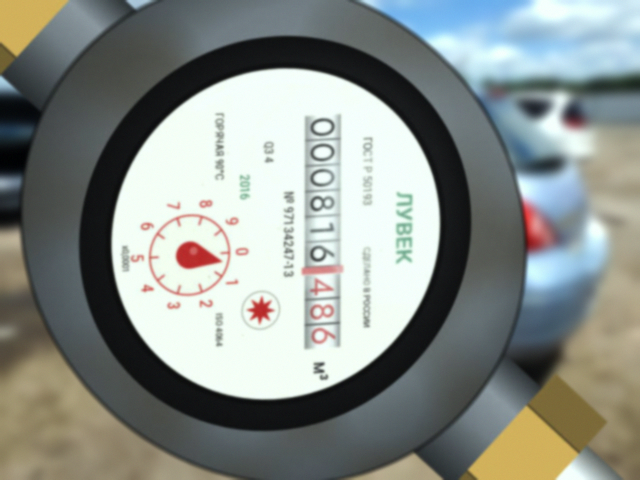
{"value": 816.4860, "unit": "m³"}
